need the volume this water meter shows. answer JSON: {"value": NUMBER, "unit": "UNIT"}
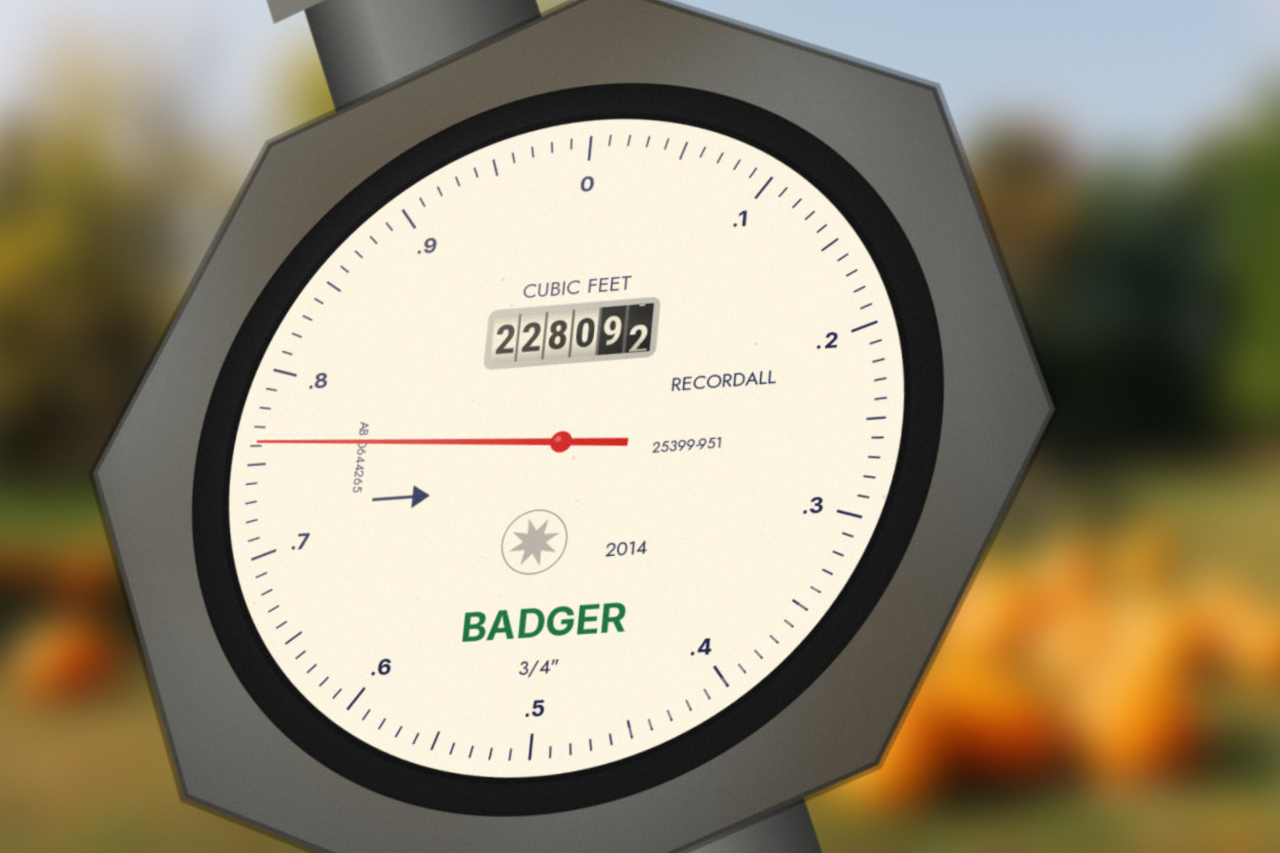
{"value": 228091.76, "unit": "ft³"}
